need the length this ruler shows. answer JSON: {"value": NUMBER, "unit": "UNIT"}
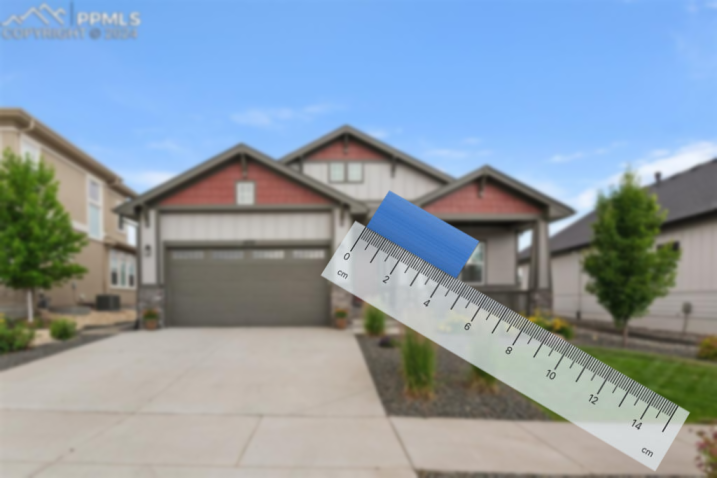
{"value": 4.5, "unit": "cm"}
